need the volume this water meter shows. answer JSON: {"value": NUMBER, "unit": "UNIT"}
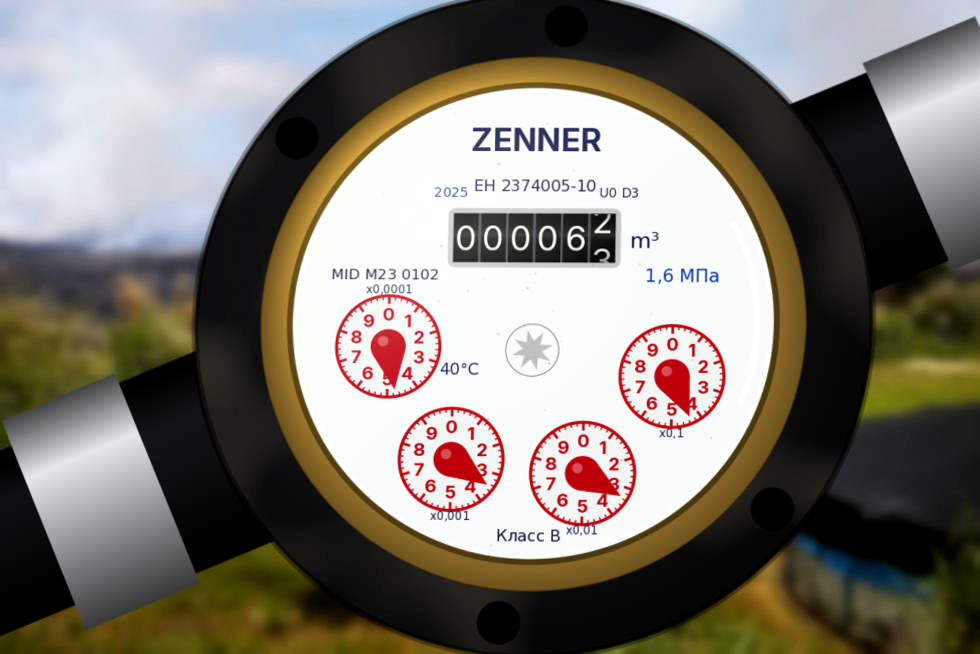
{"value": 62.4334, "unit": "m³"}
